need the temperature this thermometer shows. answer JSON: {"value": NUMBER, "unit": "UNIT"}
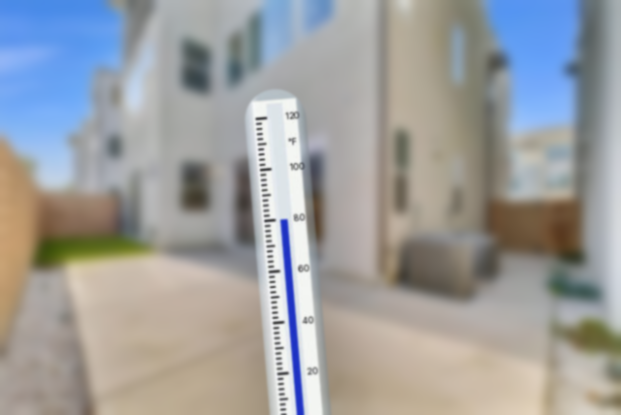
{"value": 80, "unit": "°F"}
